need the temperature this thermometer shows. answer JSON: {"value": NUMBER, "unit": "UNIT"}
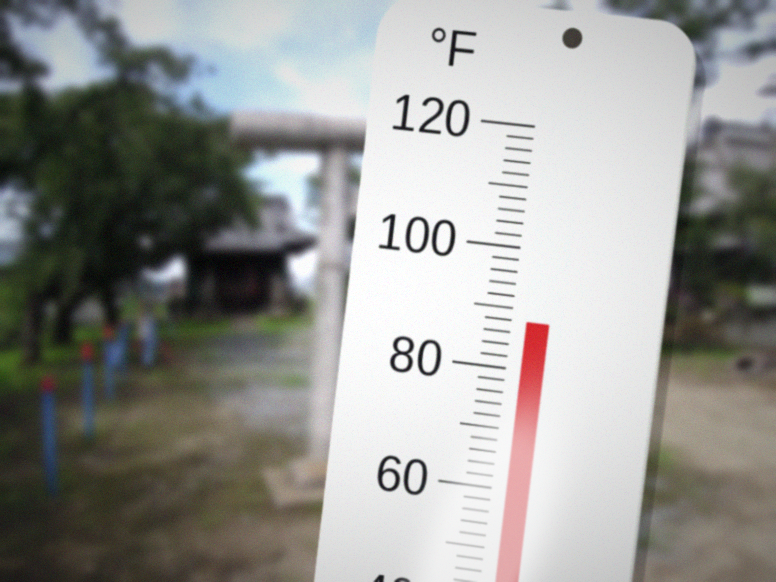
{"value": 88, "unit": "°F"}
